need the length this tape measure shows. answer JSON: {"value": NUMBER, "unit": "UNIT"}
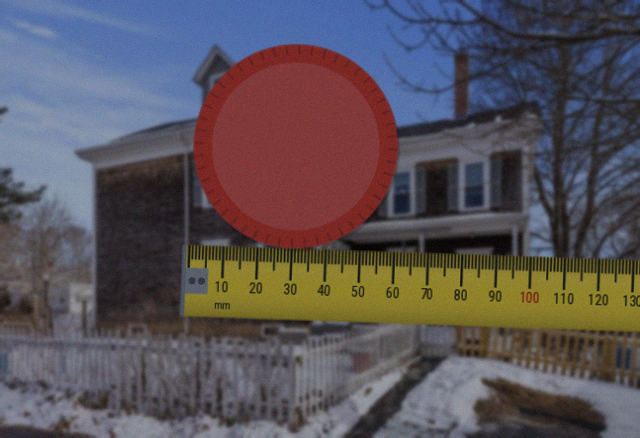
{"value": 60, "unit": "mm"}
